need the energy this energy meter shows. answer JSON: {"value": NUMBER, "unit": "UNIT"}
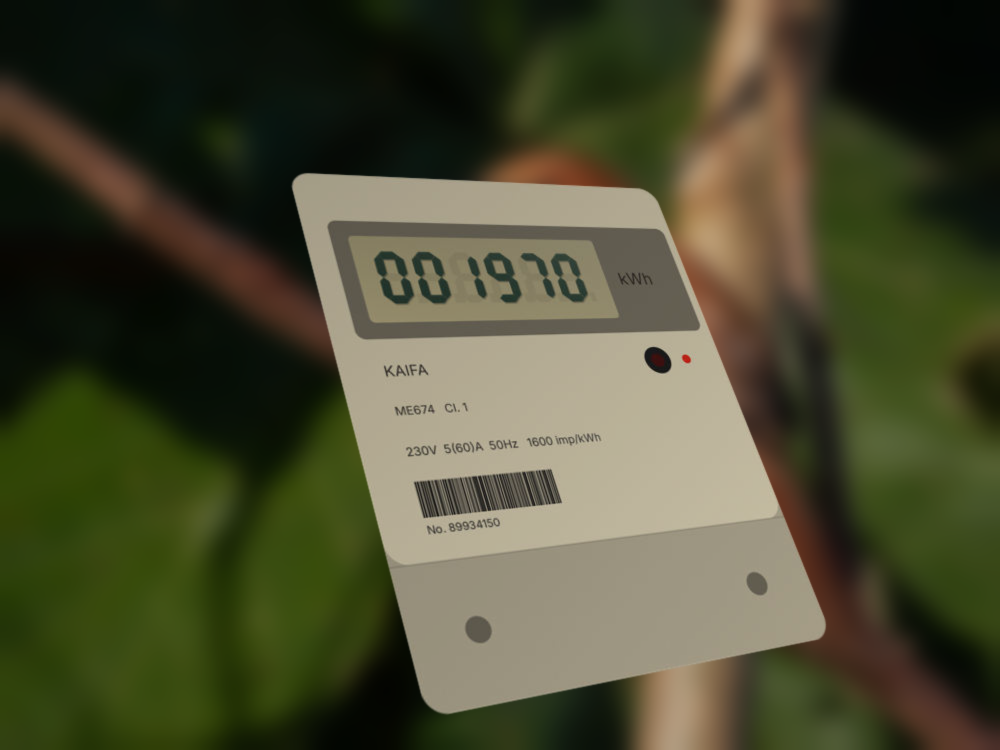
{"value": 1970, "unit": "kWh"}
